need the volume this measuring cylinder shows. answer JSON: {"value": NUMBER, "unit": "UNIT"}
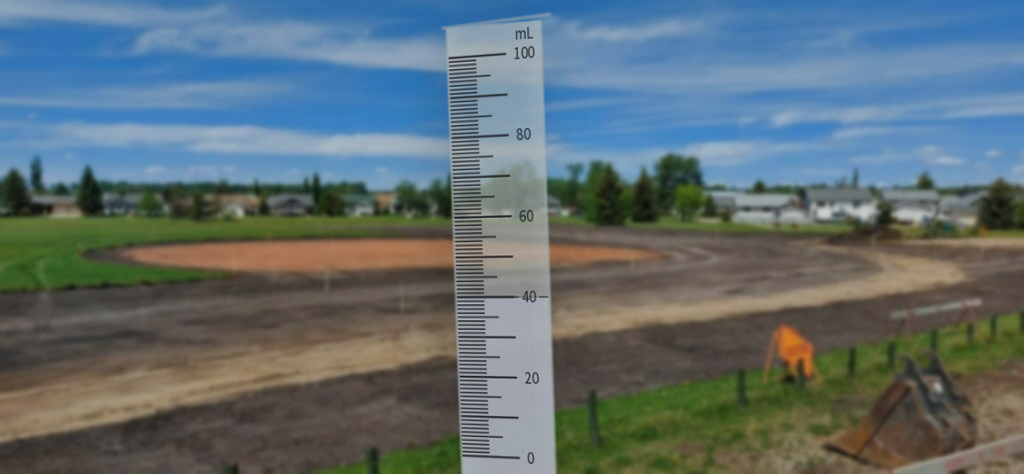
{"value": 40, "unit": "mL"}
